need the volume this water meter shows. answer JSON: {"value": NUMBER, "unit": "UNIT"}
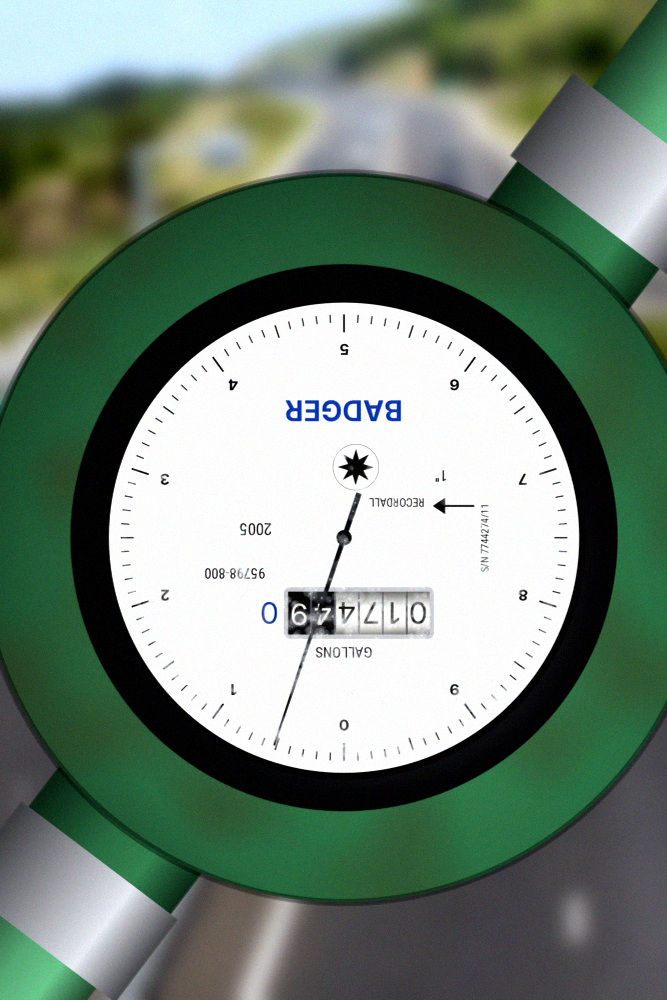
{"value": 174490.5, "unit": "gal"}
